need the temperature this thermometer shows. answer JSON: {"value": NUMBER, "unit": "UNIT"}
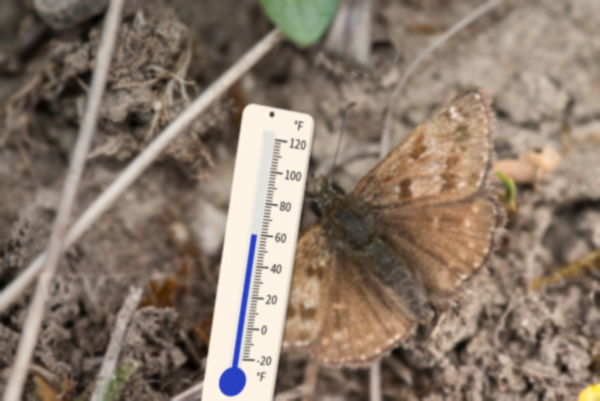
{"value": 60, "unit": "°F"}
